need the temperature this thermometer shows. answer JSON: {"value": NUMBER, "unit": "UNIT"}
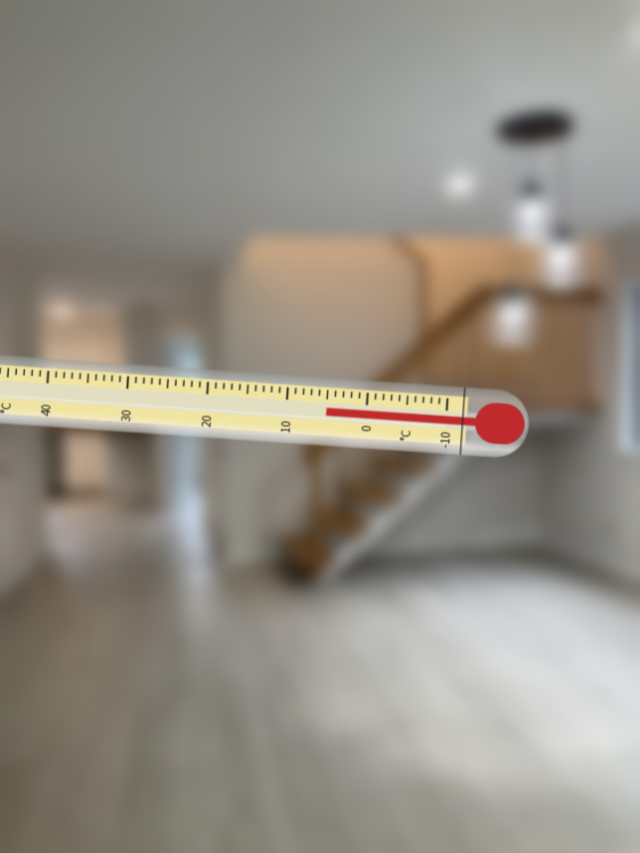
{"value": 5, "unit": "°C"}
